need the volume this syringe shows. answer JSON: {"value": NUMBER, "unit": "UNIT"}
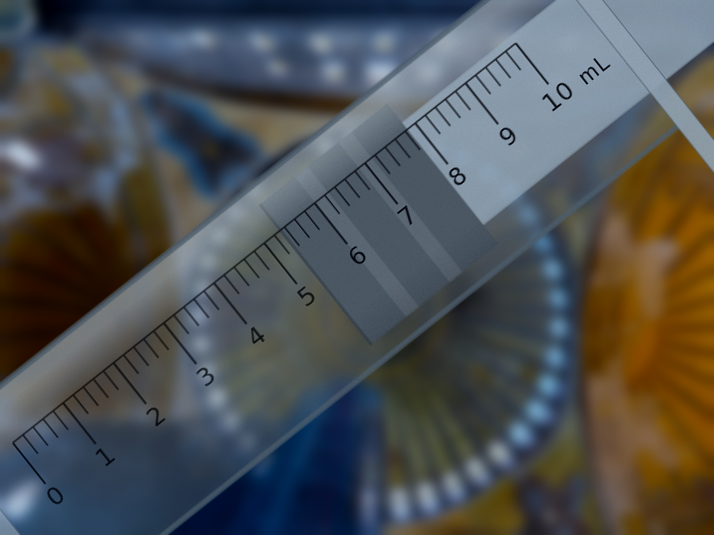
{"value": 5.3, "unit": "mL"}
